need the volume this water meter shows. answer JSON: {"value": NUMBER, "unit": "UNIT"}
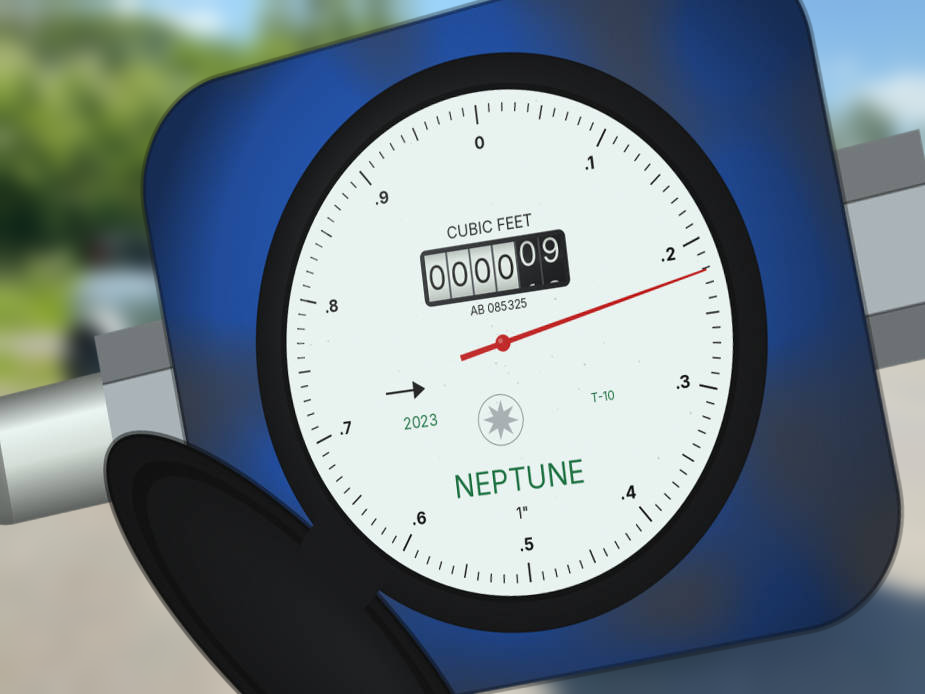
{"value": 9.22, "unit": "ft³"}
